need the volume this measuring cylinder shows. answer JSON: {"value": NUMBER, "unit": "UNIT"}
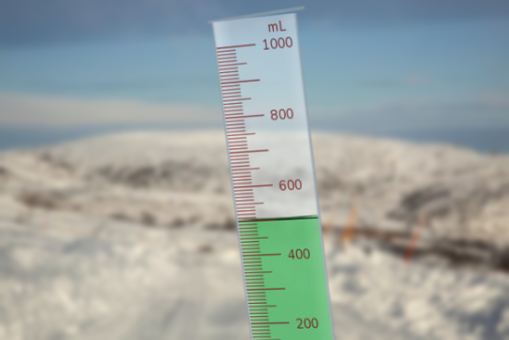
{"value": 500, "unit": "mL"}
